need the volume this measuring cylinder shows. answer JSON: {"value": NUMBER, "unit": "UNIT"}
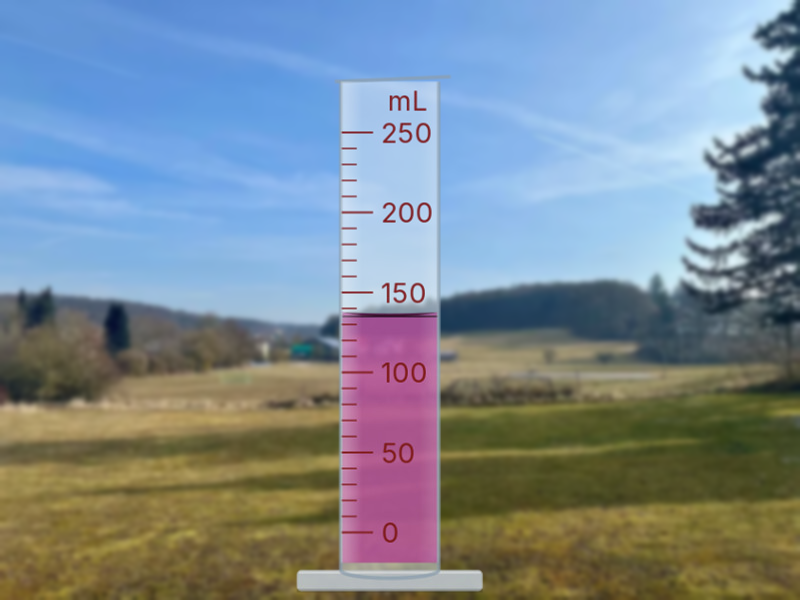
{"value": 135, "unit": "mL"}
